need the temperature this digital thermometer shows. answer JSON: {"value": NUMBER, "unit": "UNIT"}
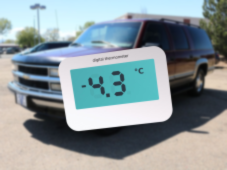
{"value": -4.3, "unit": "°C"}
